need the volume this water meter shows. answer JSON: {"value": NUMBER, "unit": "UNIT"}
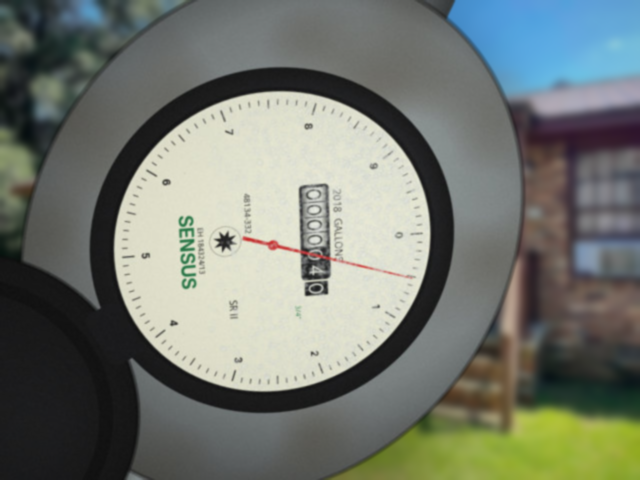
{"value": 40.5, "unit": "gal"}
